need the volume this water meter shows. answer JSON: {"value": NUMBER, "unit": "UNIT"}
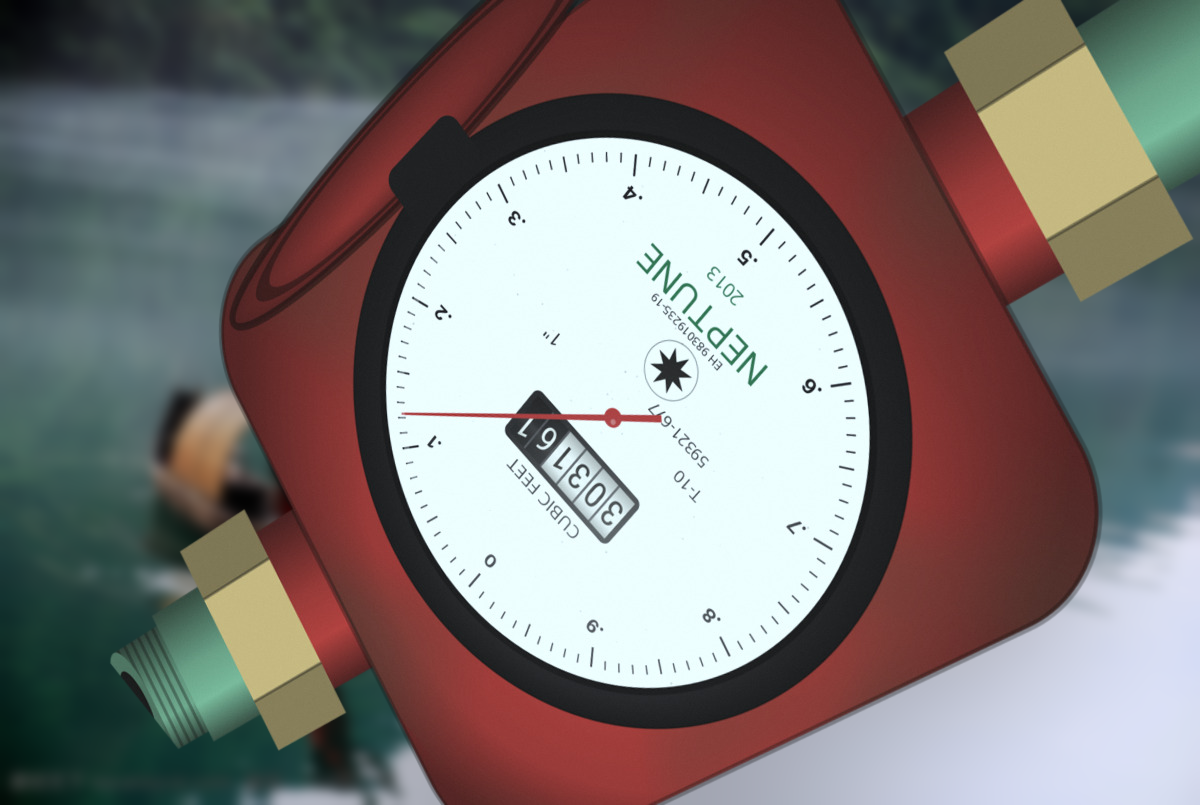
{"value": 303161.12, "unit": "ft³"}
